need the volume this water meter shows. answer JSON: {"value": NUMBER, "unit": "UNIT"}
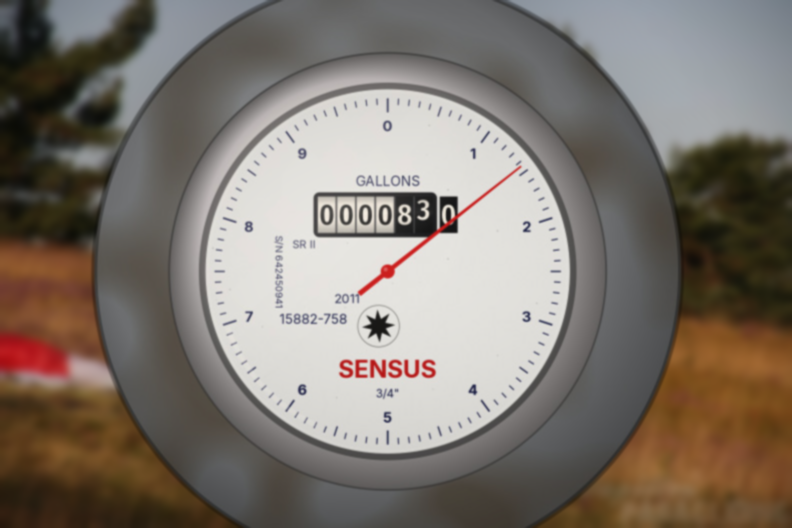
{"value": 831.4, "unit": "gal"}
